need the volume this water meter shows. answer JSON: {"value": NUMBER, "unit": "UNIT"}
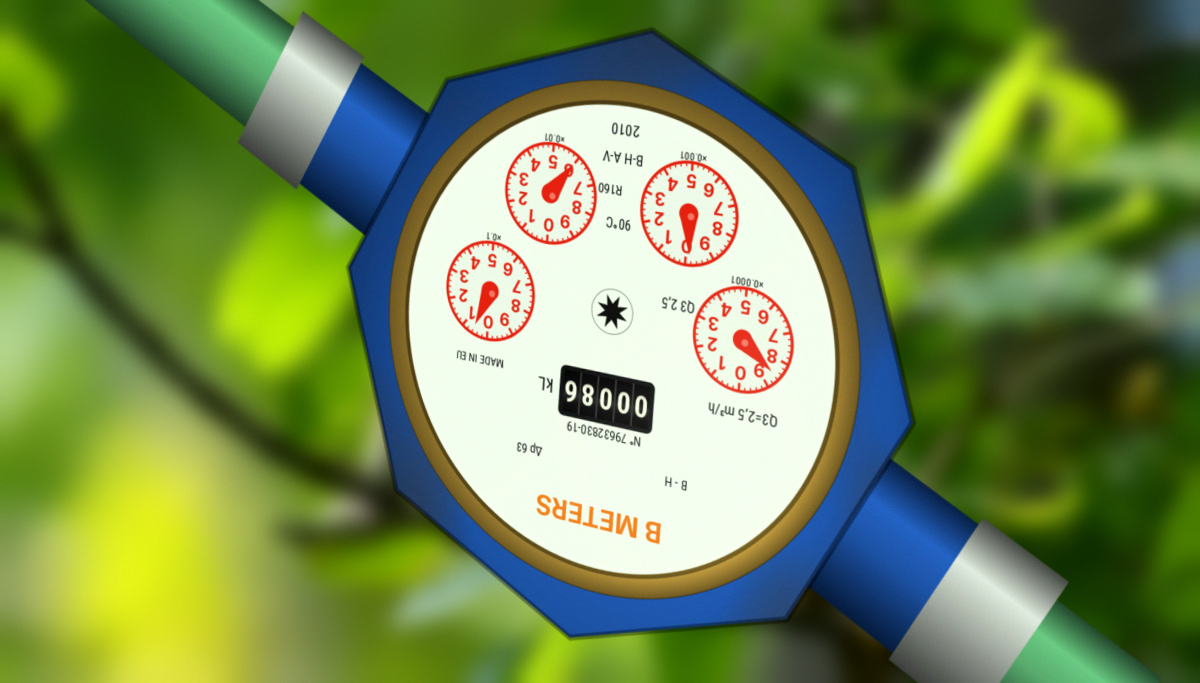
{"value": 86.0598, "unit": "kL"}
